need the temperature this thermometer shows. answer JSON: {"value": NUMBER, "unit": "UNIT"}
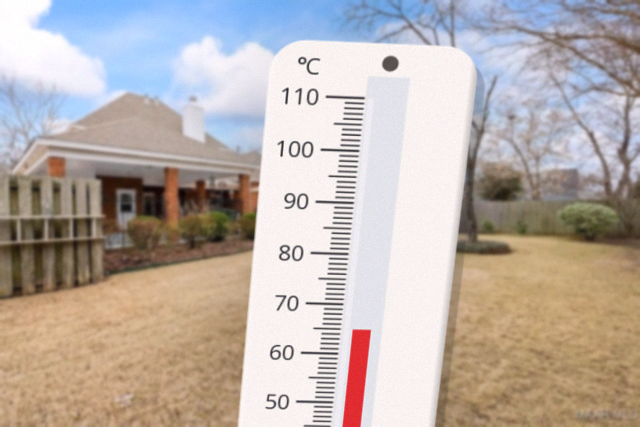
{"value": 65, "unit": "°C"}
